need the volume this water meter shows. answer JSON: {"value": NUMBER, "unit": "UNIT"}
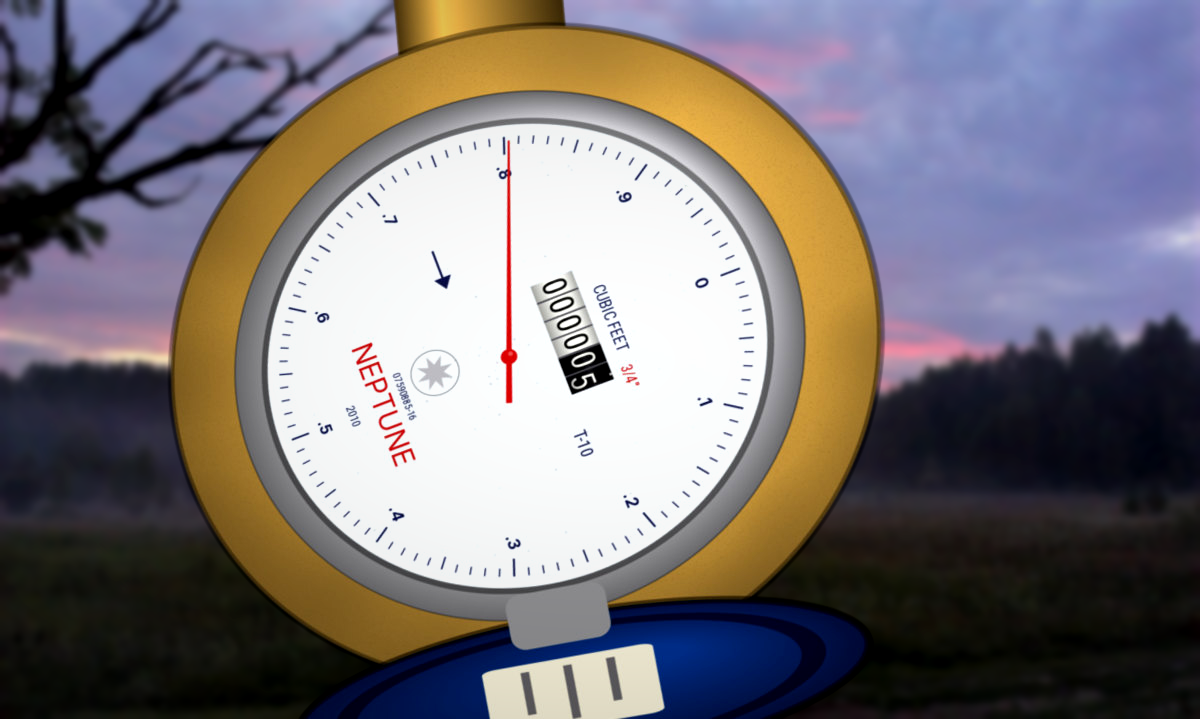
{"value": 4.80, "unit": "ft³"}
